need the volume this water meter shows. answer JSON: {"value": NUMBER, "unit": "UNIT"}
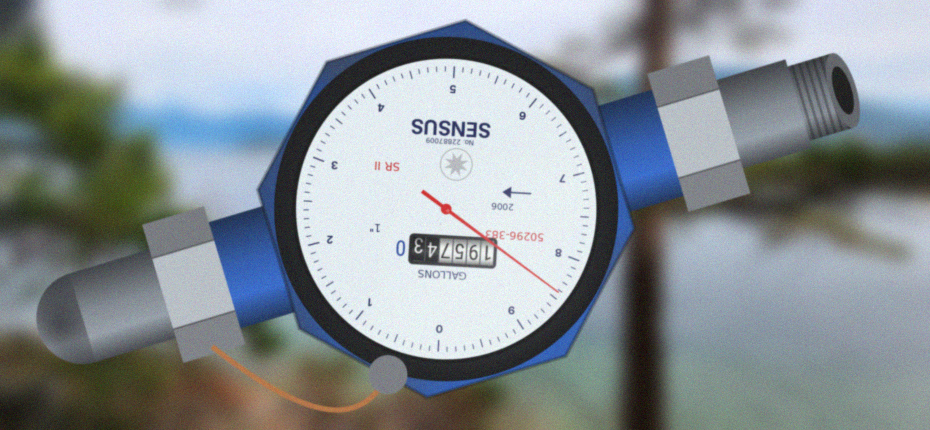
{"value": 1957428.4, "unit": "gal"}
